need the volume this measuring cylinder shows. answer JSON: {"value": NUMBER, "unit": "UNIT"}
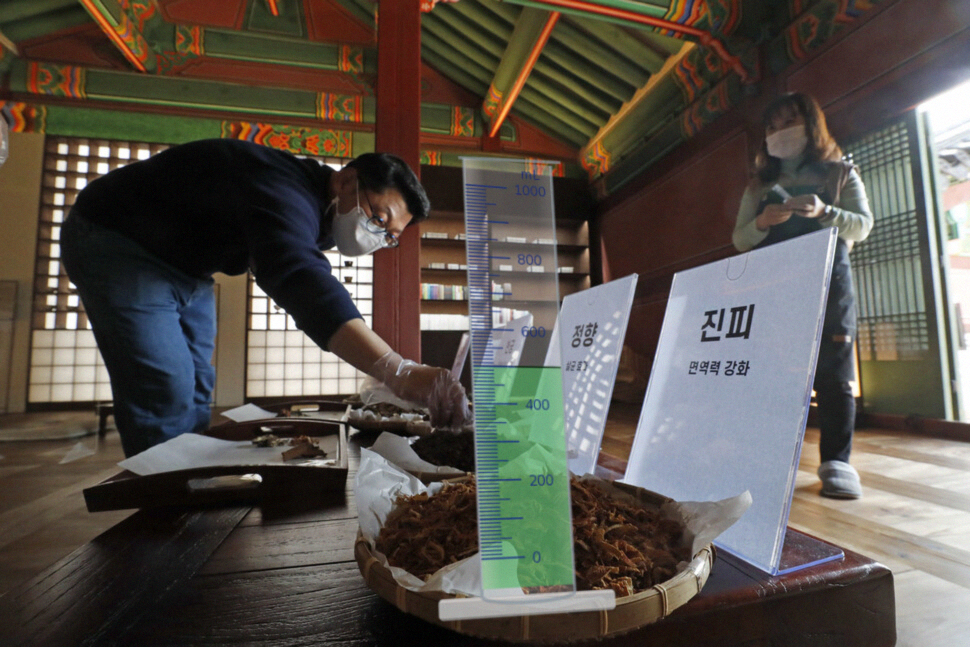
{"value": 500, "unit": "mL"}
